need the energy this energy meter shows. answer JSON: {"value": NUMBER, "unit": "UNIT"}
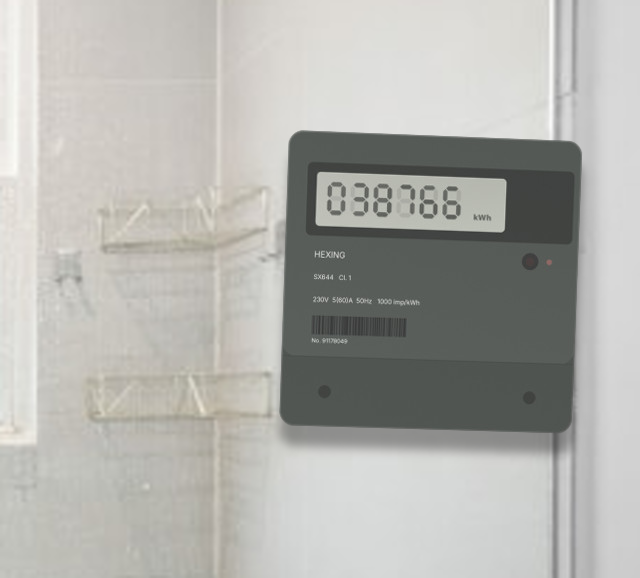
{"value": 38766, "unit": "kWh"}
